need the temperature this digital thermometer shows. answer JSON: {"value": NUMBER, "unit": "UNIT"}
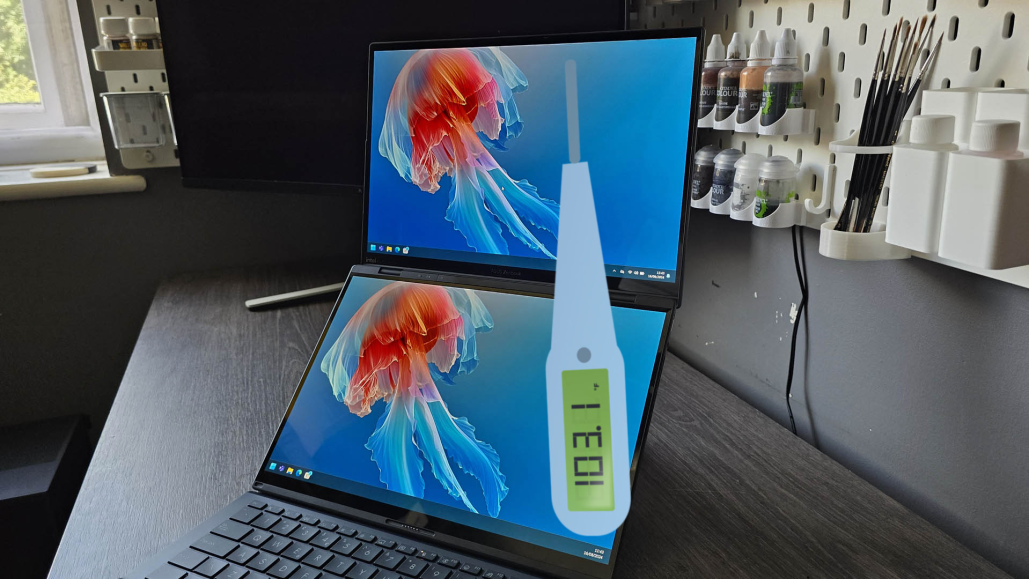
{"value": 103.1, "unit": "°F"}
